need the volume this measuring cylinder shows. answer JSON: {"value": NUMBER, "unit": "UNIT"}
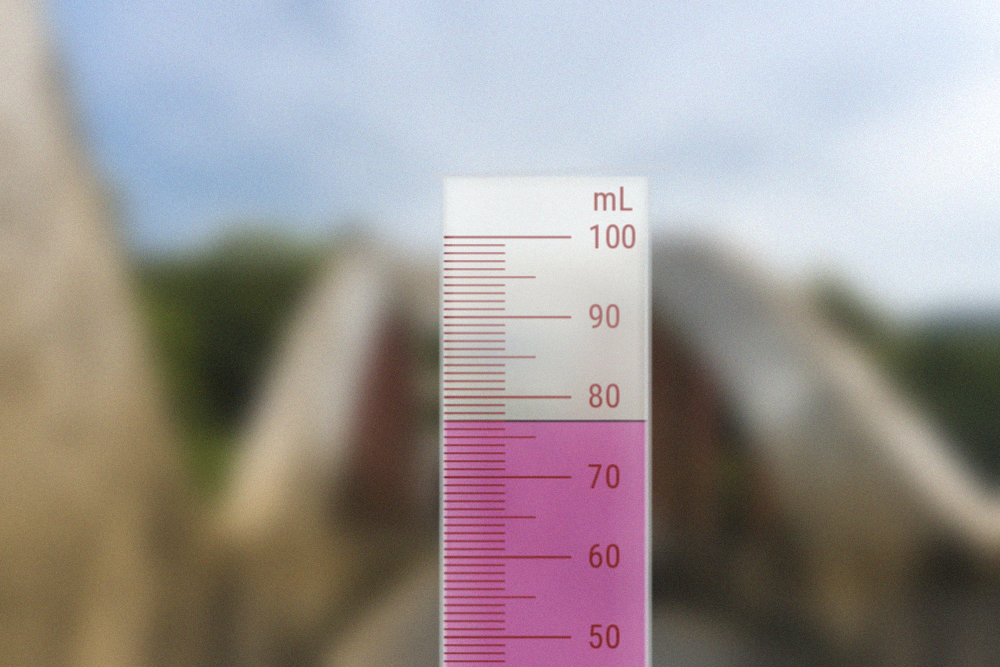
{"value": 77, "unit": "mL"}
